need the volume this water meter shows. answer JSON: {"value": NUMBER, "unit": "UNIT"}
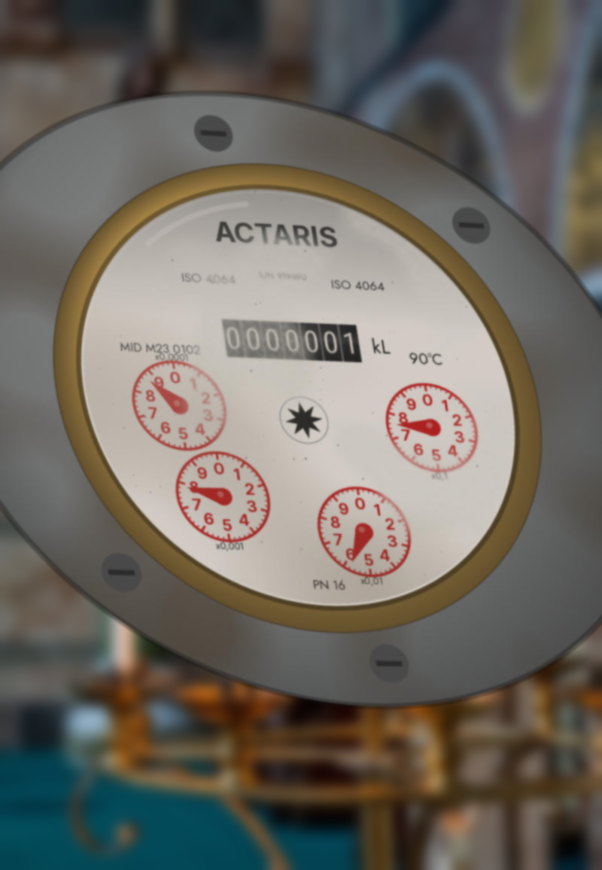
{"value": 1.7578, "unit": "kL"}
